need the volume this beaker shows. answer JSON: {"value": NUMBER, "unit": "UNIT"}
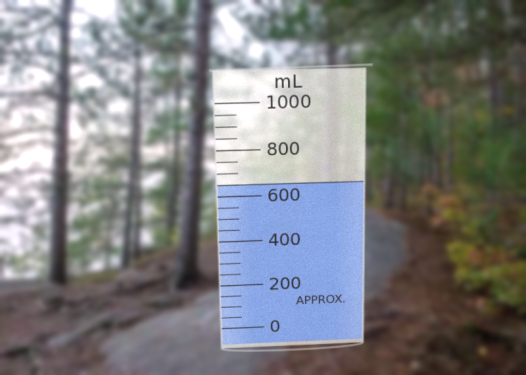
{"value": 650, "unit": "mL"}
